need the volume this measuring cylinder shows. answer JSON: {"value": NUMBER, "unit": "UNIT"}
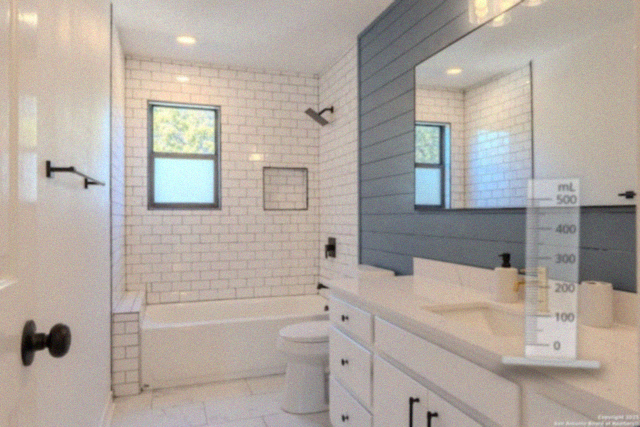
{"value": 100, "unit": "mL"}
